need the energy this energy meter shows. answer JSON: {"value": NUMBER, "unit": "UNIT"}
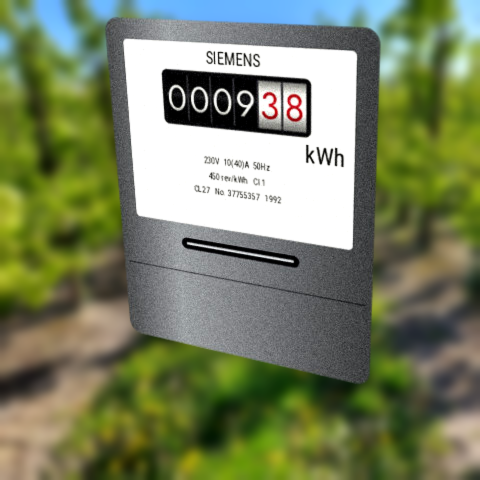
{"value": 9.38, "unit": "kWh"}
